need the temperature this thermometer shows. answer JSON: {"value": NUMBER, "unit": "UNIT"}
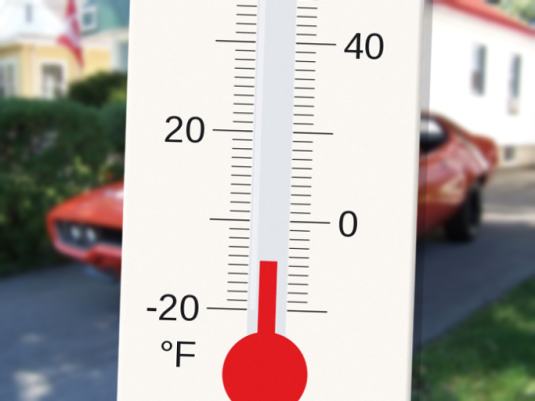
{"value": -9, "unit": "°F"}
